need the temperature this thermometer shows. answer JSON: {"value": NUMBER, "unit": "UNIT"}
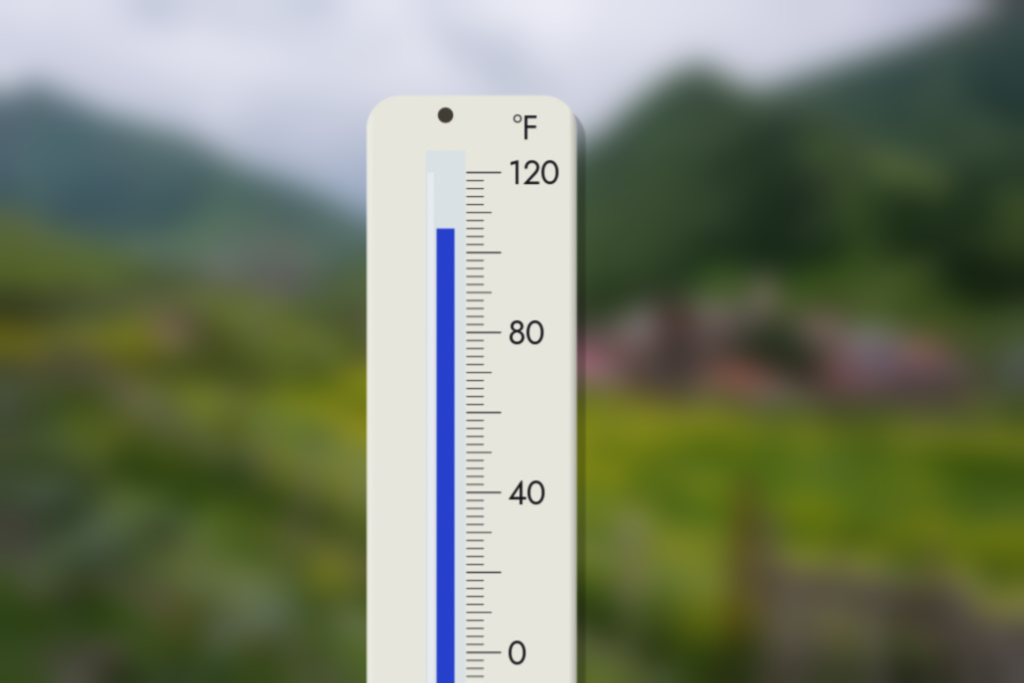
{"value": 106, "unit": "°F"}
